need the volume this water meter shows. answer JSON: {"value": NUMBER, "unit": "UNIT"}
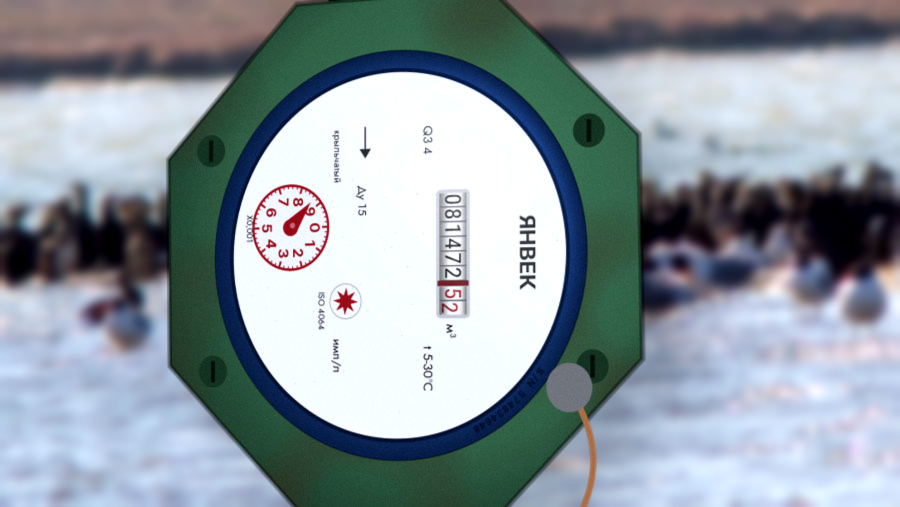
{"value": 81472.518, "unit": "m³"}
